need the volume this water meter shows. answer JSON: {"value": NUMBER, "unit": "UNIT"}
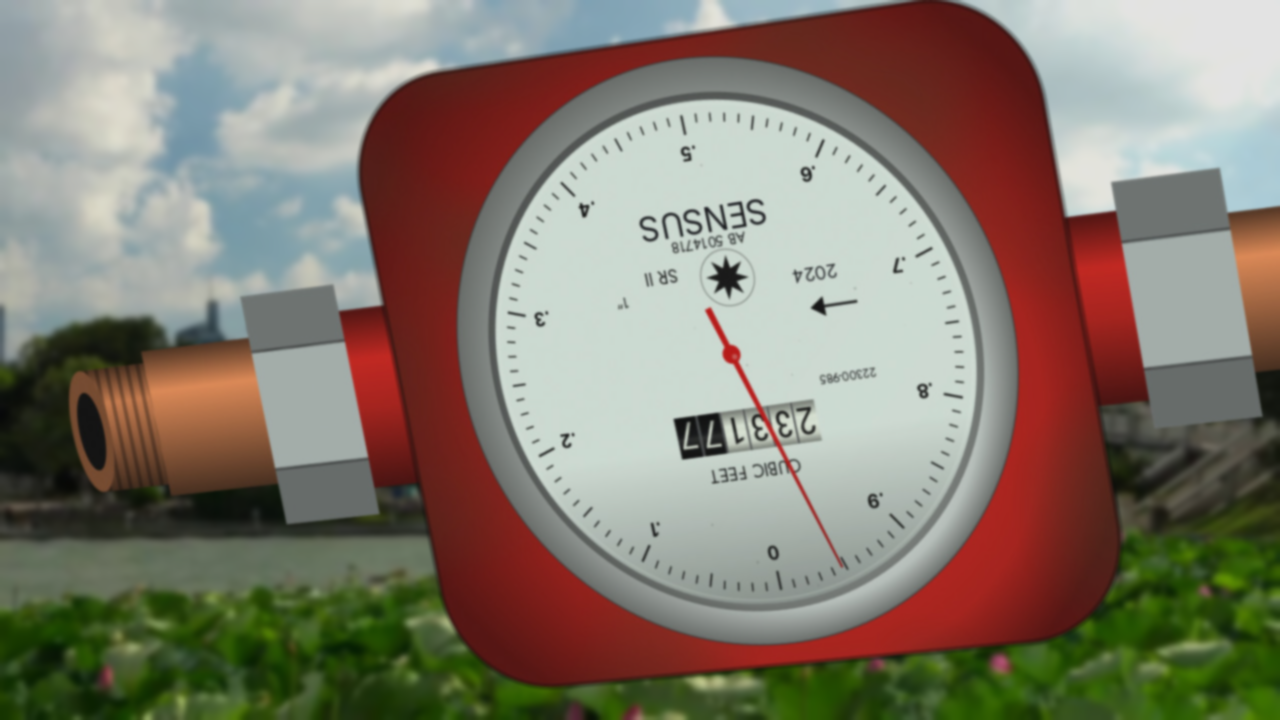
{"value": 233176.95, "unit": "ft³"}
